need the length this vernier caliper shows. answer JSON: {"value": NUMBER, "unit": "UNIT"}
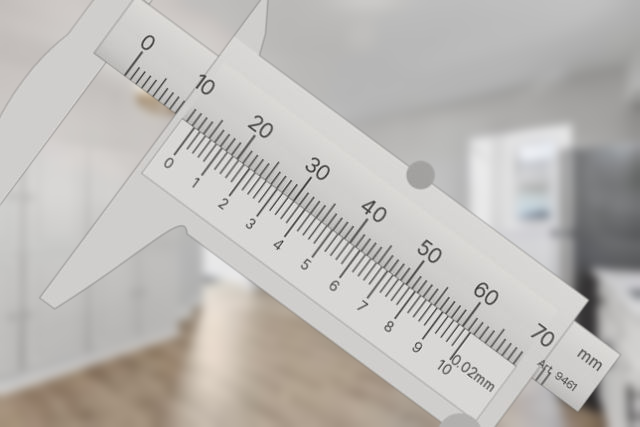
{"value": 12.4, "unit": "mm"}
